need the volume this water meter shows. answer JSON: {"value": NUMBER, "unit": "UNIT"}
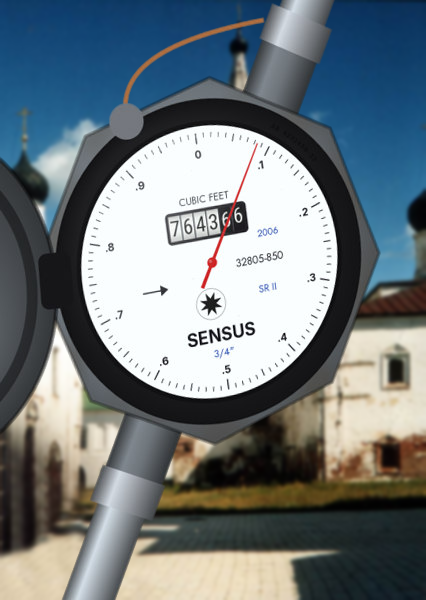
{"value": 764366.08, "unit": "ft³"}
